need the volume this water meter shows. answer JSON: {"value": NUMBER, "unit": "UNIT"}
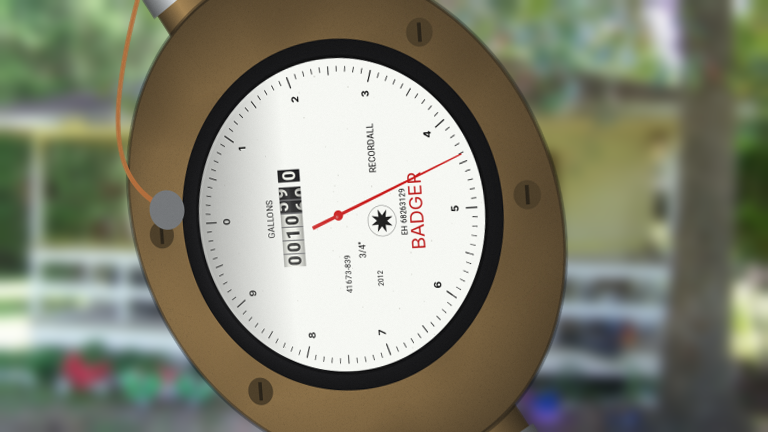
{"value": 10594.4, "unit": "gal"}
